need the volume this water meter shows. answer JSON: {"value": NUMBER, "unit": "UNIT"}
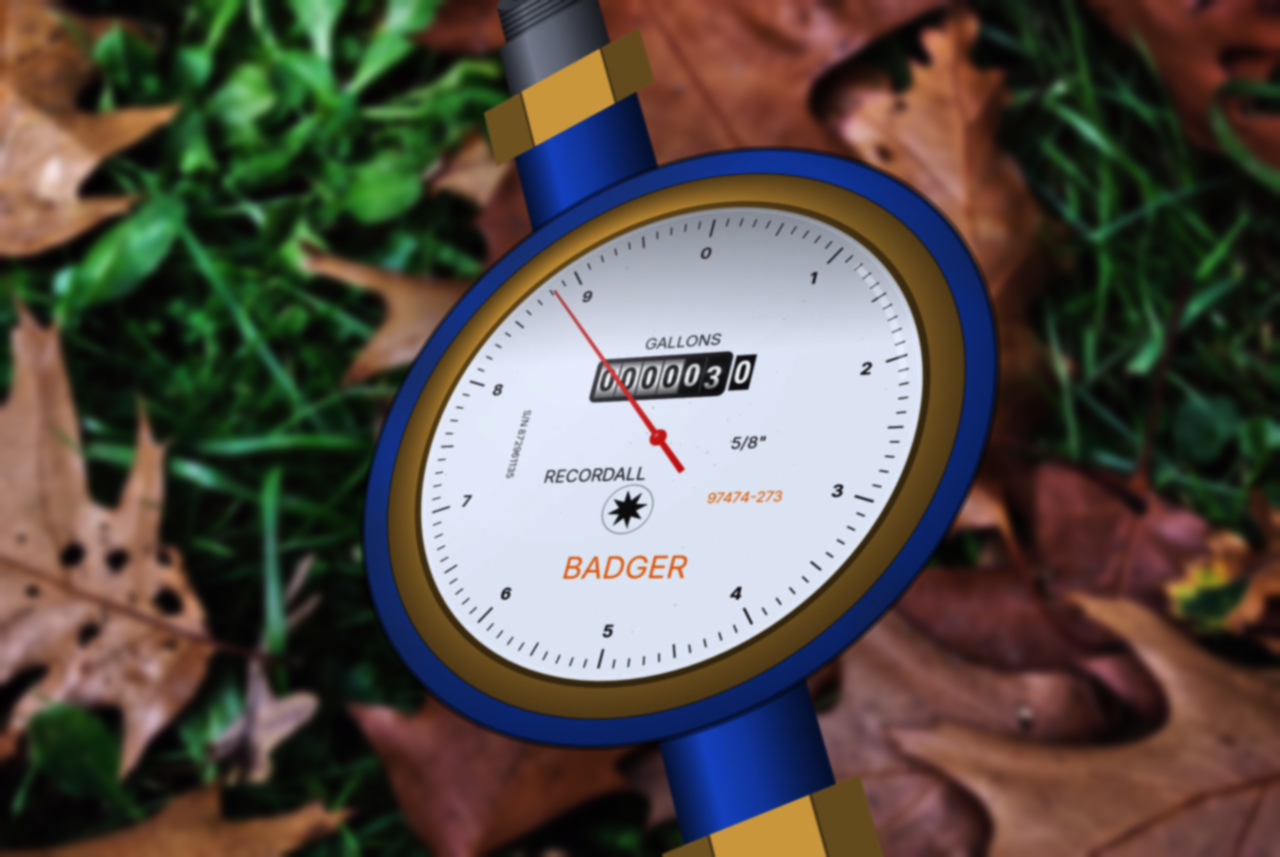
{"value": 28.8, "unit": "gal"}
